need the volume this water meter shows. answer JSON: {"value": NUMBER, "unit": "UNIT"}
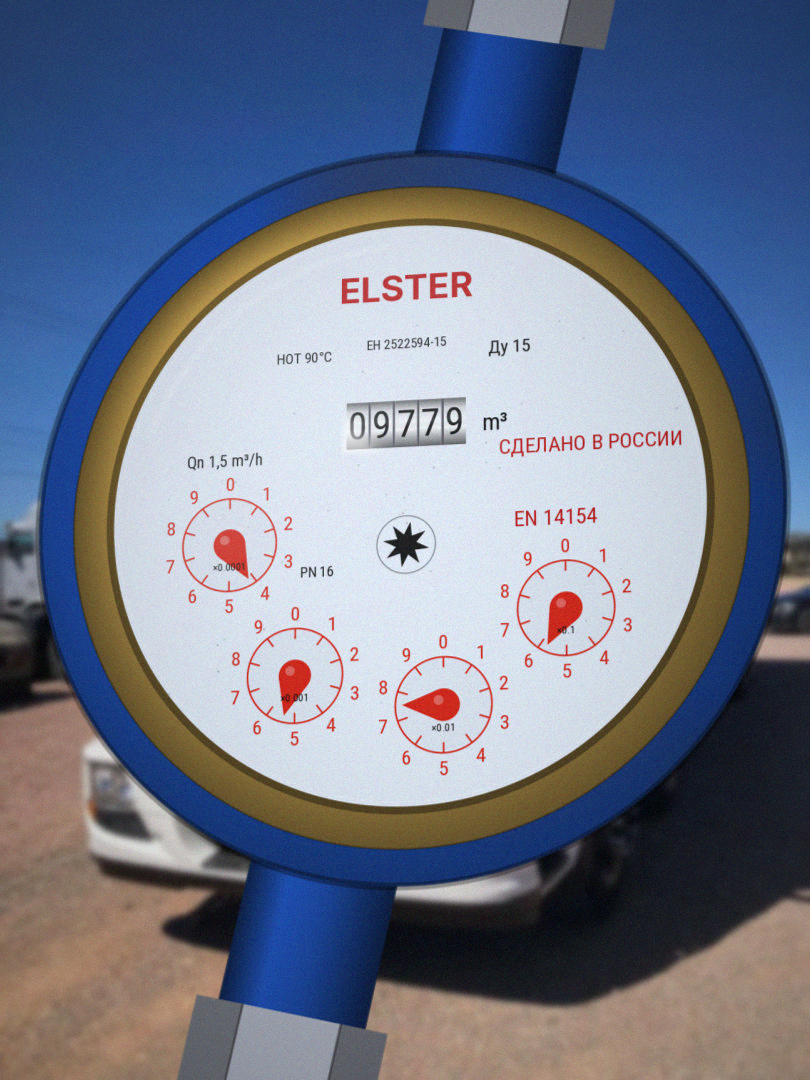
{"value": 9779.5754, "unit": "m³"}
